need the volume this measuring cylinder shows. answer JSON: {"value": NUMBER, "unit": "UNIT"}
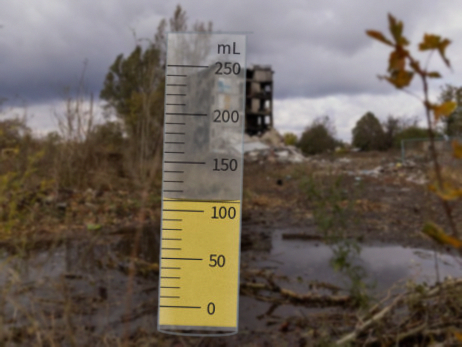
{"value": 110, "unit": "mL"}
